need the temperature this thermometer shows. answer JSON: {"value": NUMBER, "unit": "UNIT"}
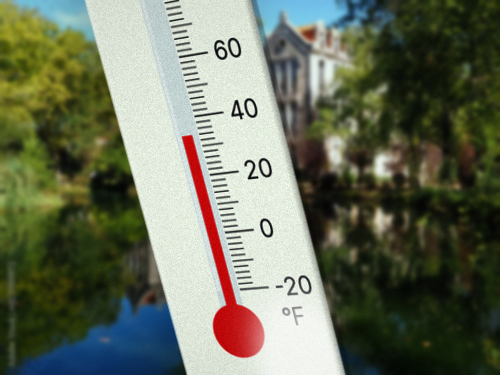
{"value": 34, "unit": "°F"}
